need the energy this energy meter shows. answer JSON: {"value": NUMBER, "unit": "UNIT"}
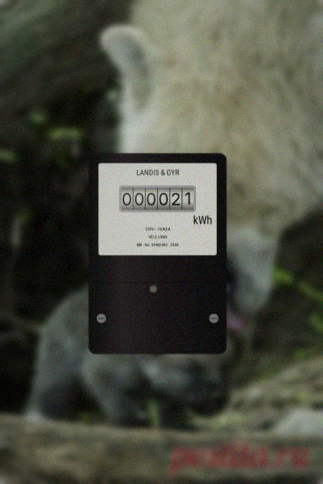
{"value": 21, "unit": "kWh"}
